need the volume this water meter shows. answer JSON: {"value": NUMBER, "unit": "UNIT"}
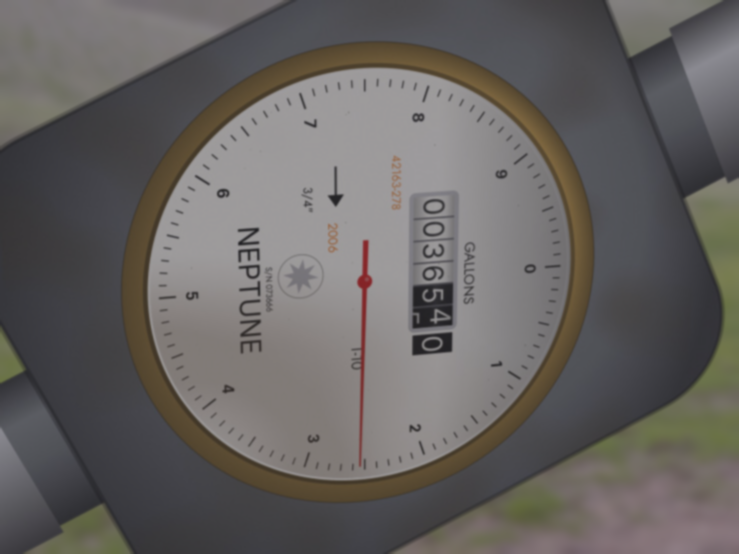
{"value": 36542.5, "unit": "gal"}
